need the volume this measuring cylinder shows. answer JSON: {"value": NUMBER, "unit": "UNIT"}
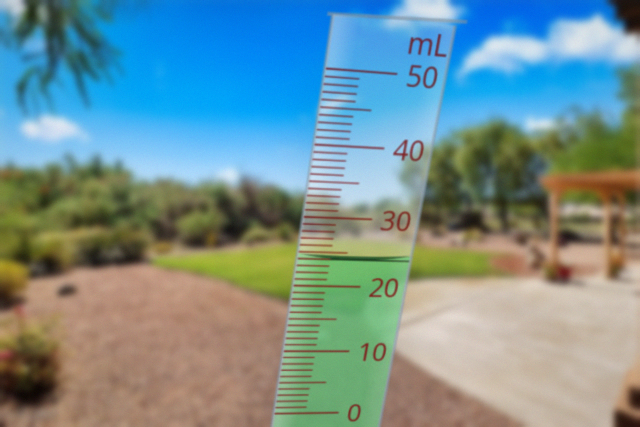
{"value": 24, "unit": "mL"}
